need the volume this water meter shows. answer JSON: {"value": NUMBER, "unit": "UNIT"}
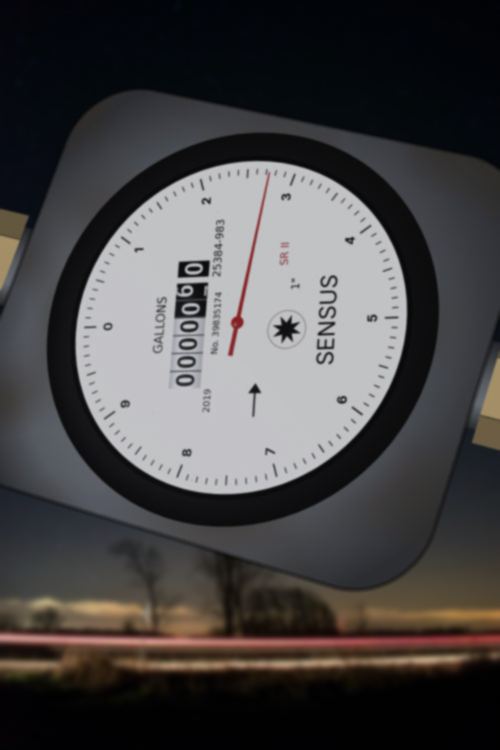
{"value": 62.7, "unit": "gal"}
